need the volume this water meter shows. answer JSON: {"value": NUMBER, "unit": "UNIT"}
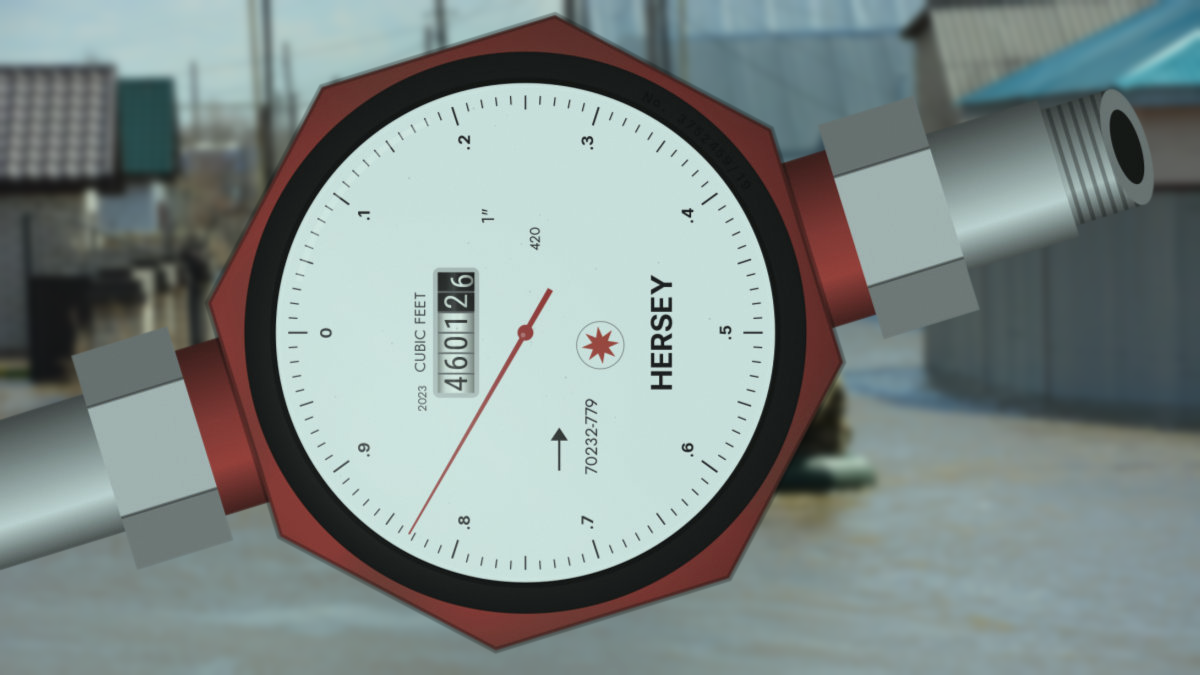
{"value": 460125.83, "unit": "ft³"}
